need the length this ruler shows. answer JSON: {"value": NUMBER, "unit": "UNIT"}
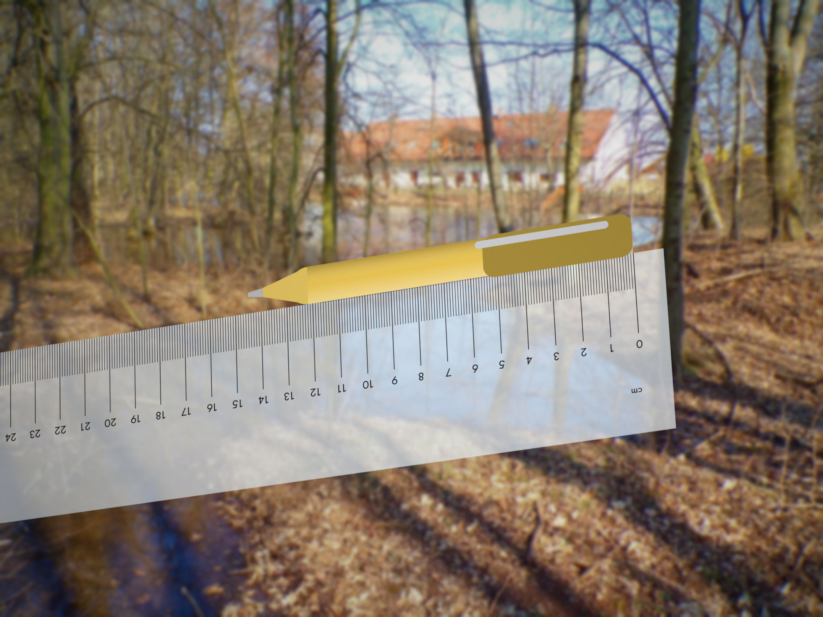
{"value": 14.5, "unit": "cm"}
